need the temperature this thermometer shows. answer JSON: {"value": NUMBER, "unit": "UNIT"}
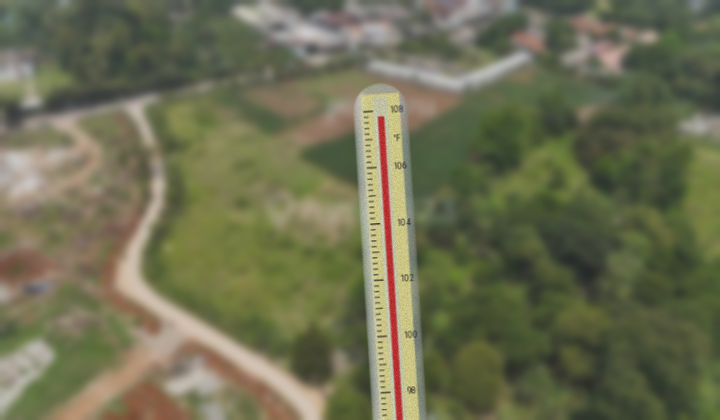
{"value": 107.8, "unit": "°F"}
